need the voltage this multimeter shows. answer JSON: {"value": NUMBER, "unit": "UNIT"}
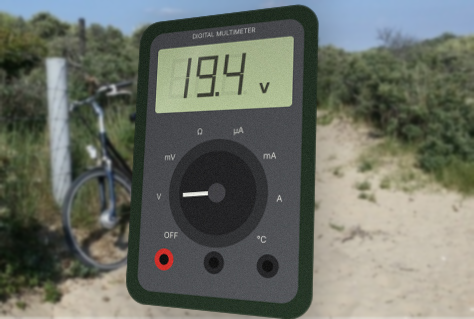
{"value": 19.4, "unit": "V"}
